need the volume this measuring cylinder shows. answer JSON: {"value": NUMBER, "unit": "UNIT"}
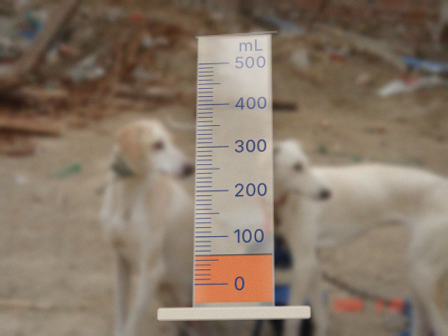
{"value": 60, "unit": "mL"}
